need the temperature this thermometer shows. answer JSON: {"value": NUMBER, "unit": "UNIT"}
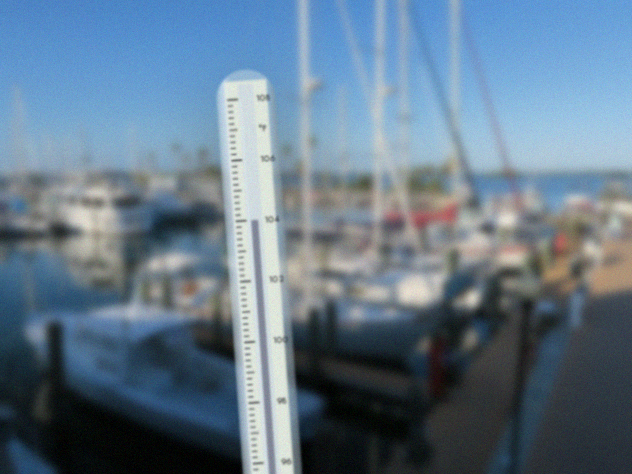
{"value": 104, "unit": "°F"}
